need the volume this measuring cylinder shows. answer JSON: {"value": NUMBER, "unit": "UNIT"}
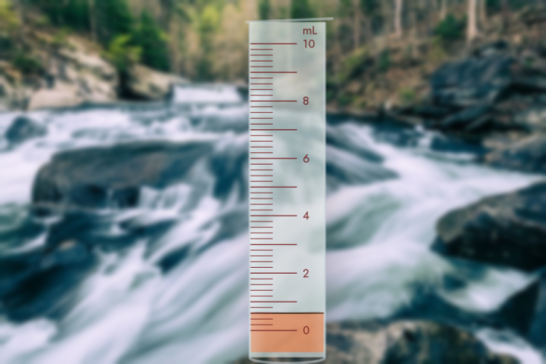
{"value": 0.6, "unit": "mL"}
